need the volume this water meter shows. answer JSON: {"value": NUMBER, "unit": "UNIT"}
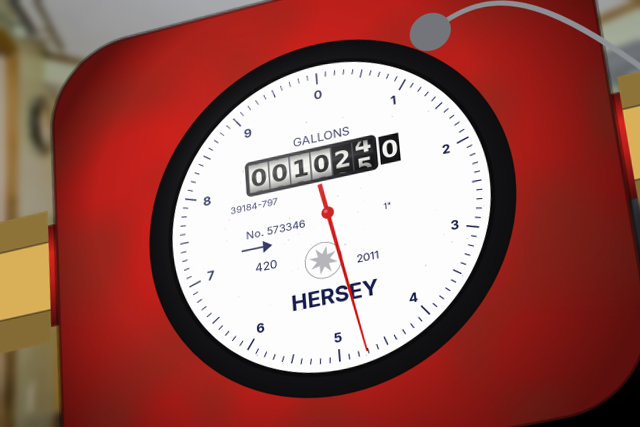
{"value": 10244.7, "unit": "gal"}
